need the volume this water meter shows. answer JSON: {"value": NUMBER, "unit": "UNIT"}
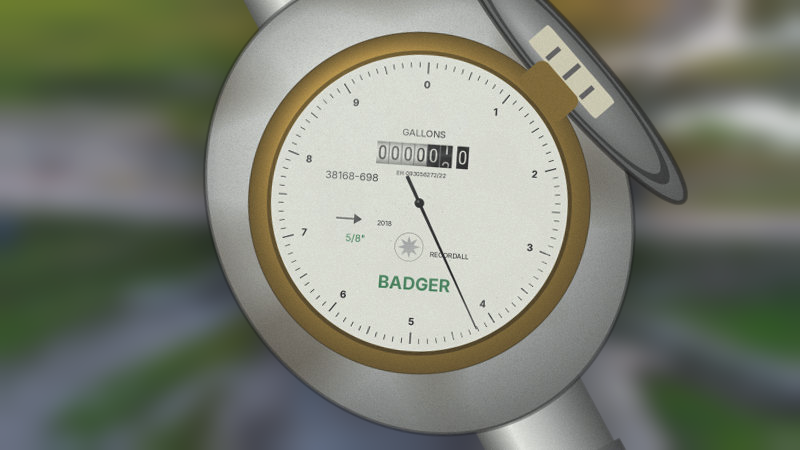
{"value": 14.2, "unit": "gal"}
